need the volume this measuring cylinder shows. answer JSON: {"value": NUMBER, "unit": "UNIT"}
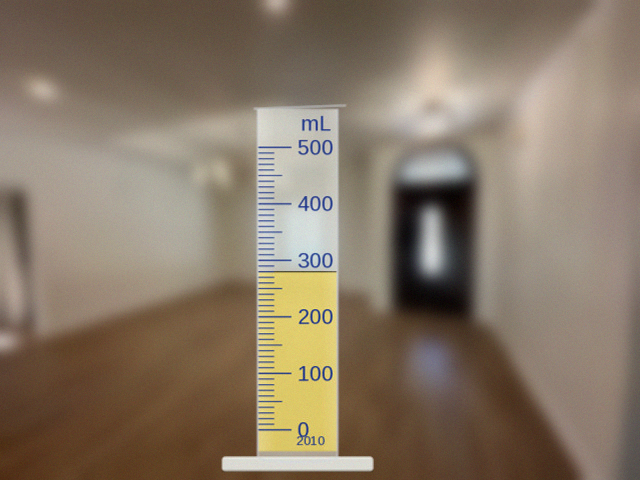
{"value": 280, "unit": "mL"}
